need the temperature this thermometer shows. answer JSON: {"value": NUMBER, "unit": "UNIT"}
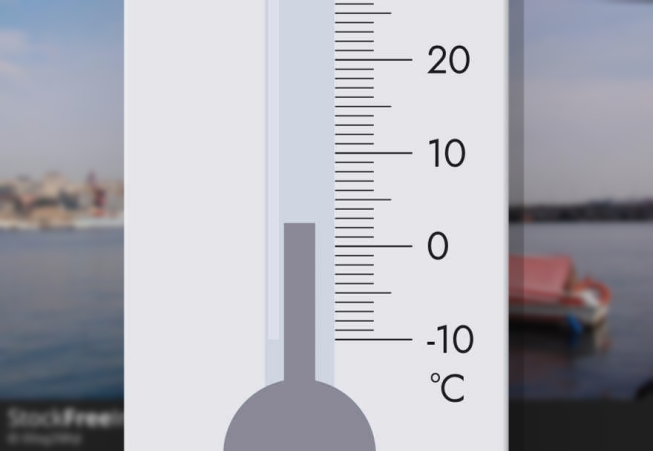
{"value": 2.5, "unit": "°C"}
